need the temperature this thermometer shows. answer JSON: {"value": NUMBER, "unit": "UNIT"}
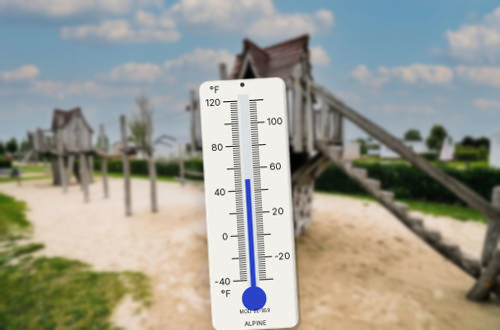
{"value": 50, "unit": "°F"}
